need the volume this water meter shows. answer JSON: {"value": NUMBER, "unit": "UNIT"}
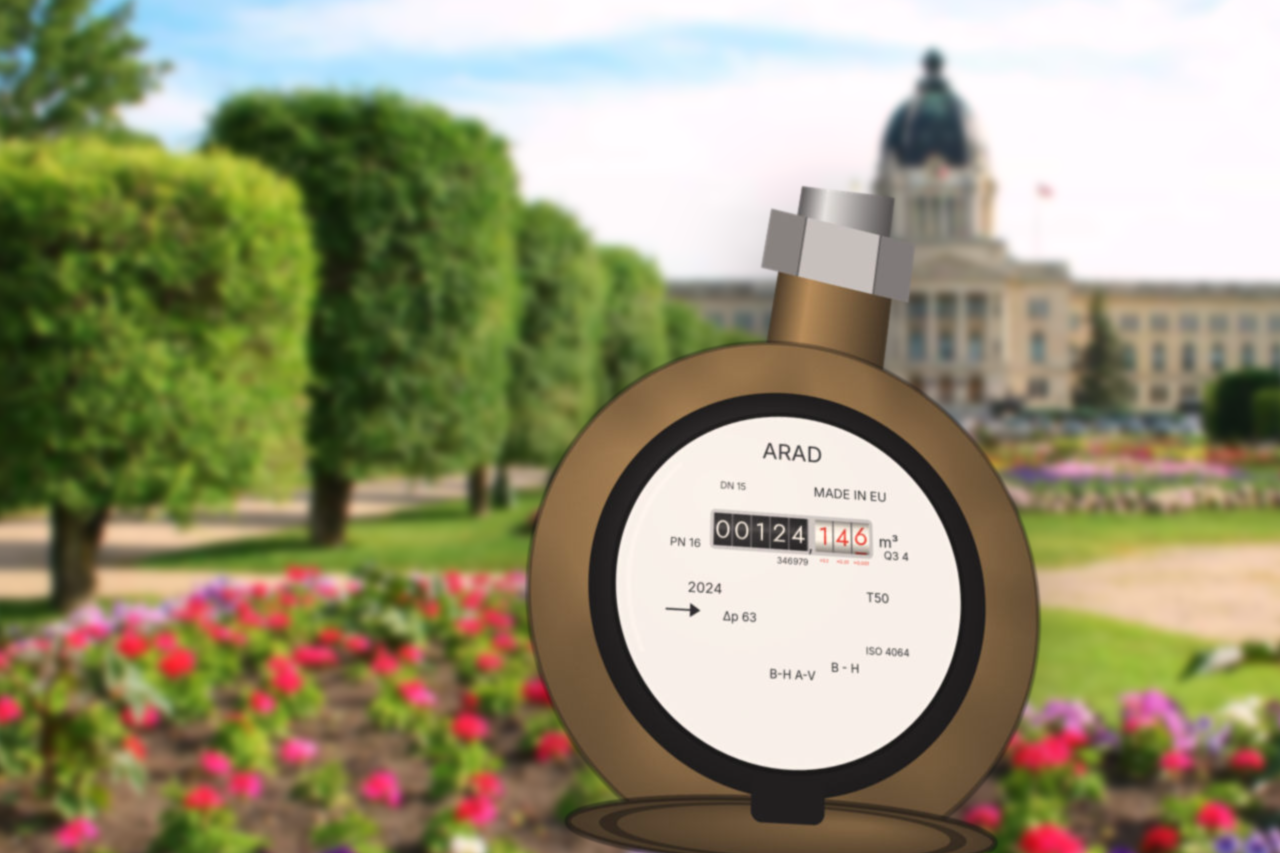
{"value": 124.146, "unit": "m³"}
